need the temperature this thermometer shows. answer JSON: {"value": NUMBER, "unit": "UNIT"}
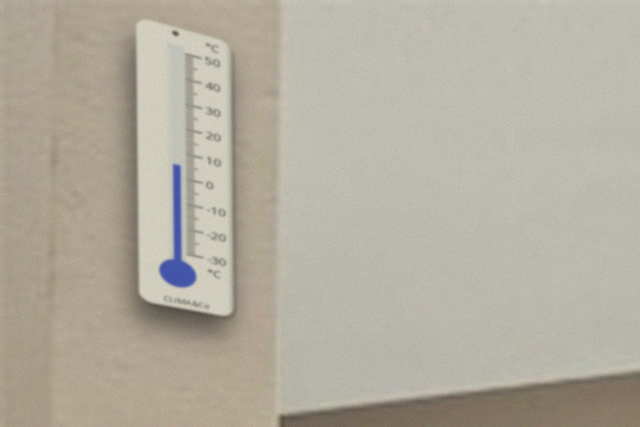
{"value": 5, "unit": "°C"}
